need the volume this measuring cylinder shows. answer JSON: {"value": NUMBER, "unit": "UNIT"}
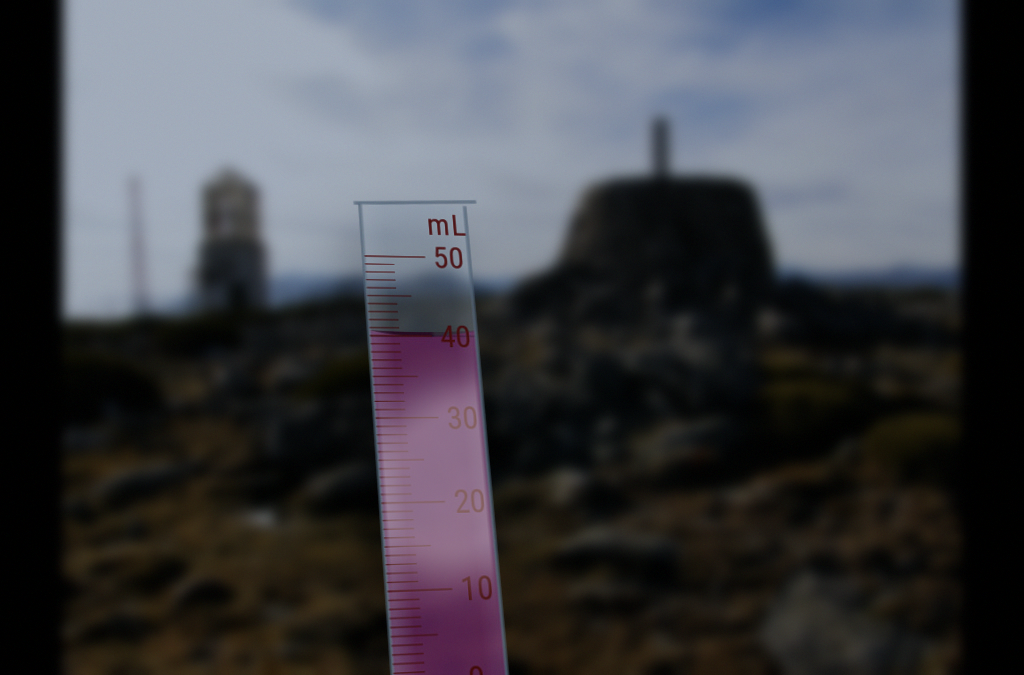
{"value": 40, "unit": "mL"}
